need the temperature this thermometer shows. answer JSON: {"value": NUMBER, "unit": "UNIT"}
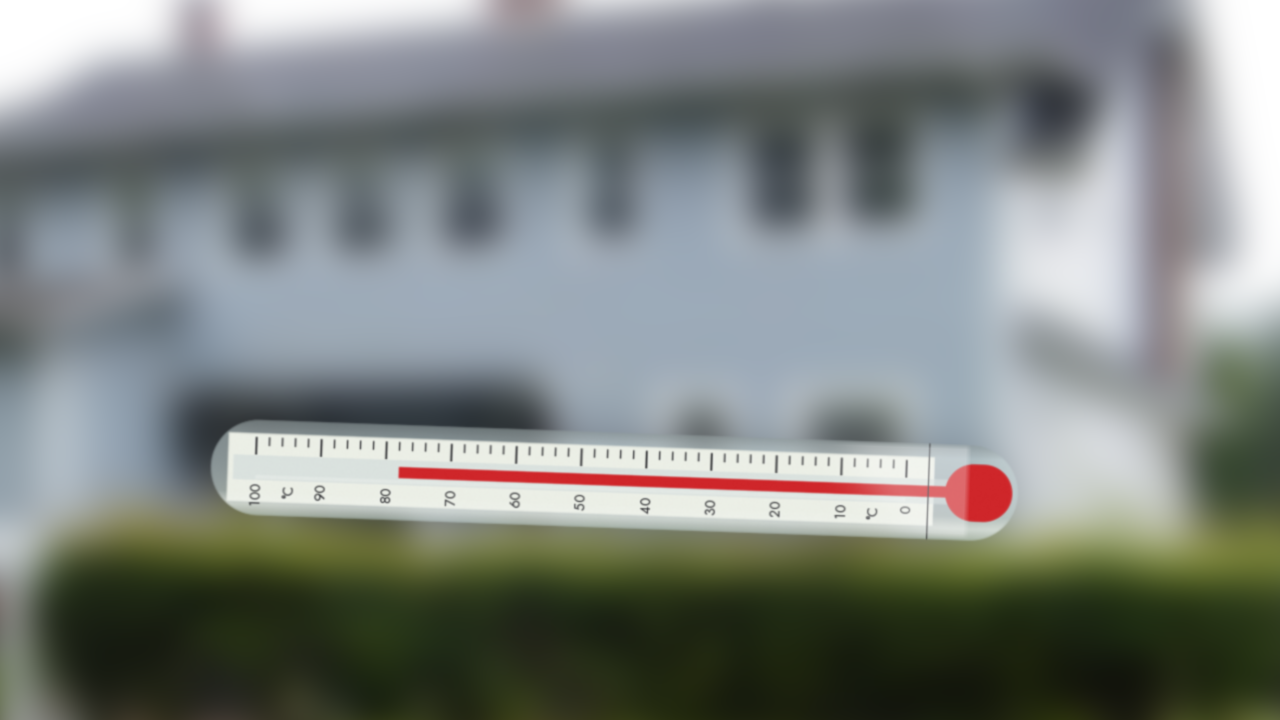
{"value": 78, "unit": "°C"}
